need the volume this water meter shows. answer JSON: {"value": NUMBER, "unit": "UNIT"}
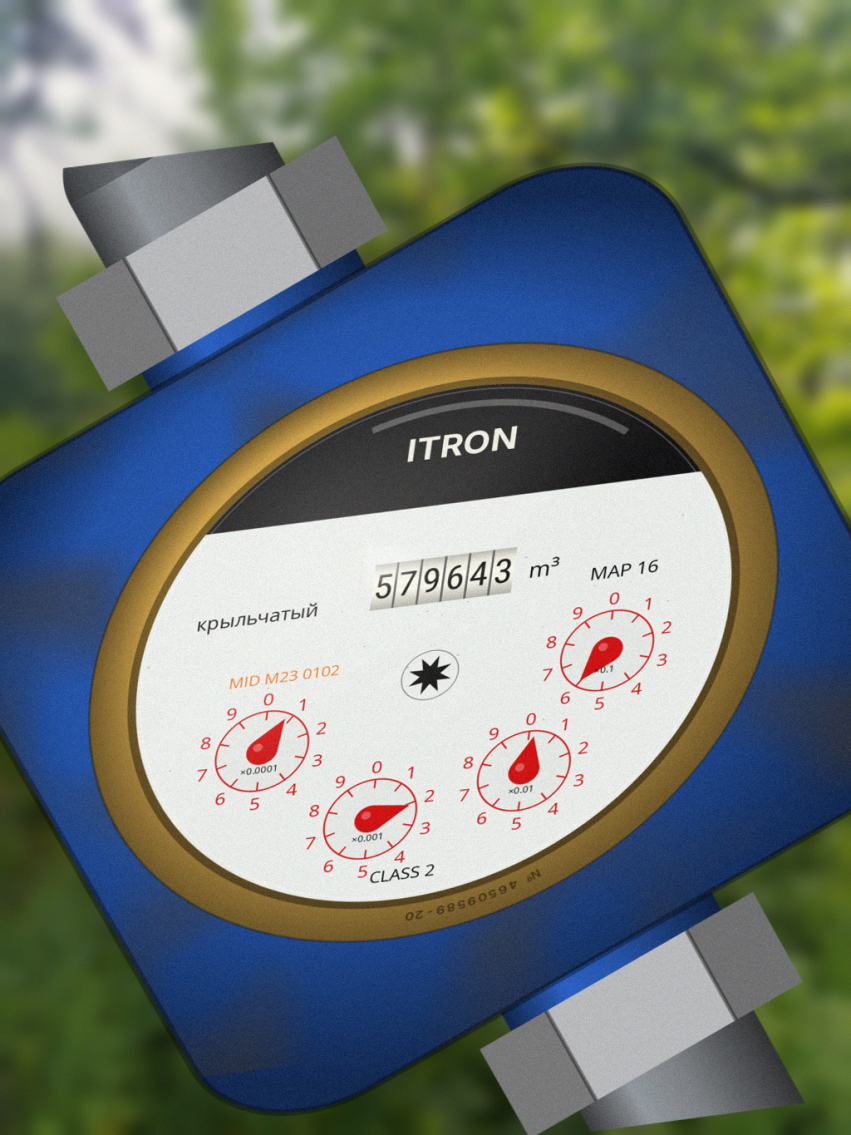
{"value": 579643.6020, "unit": "m³"}
